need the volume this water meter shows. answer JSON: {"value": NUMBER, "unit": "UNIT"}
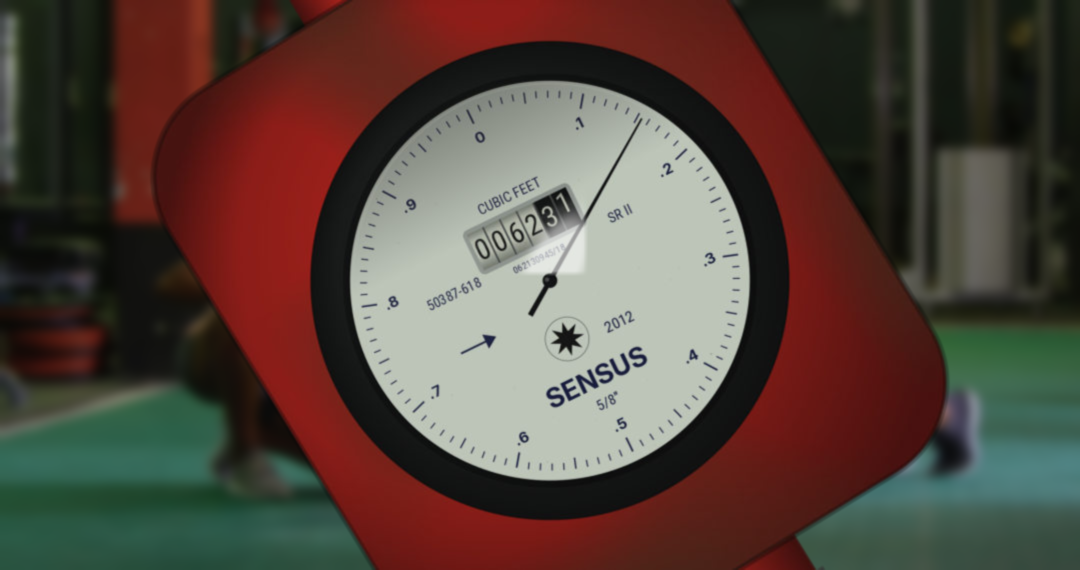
{"value": 6231.15, "unit": "ft³"}
